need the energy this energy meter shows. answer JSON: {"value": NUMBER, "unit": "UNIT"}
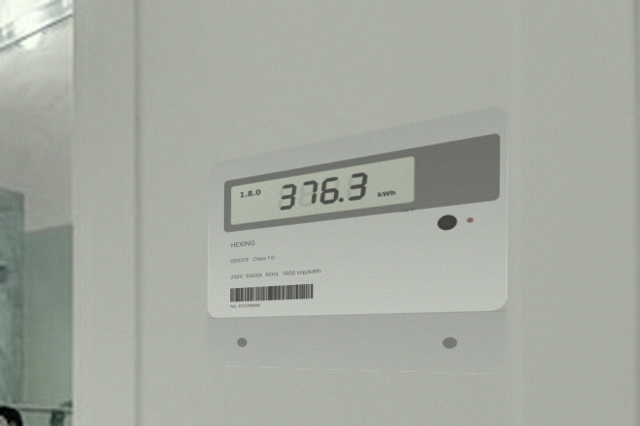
{"value": 376.3, "unit": "kWh"}
